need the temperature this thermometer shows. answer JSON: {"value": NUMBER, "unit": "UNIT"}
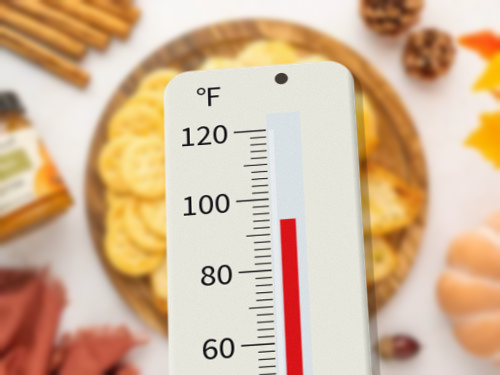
{"value": 94, "unit": "°F"}
